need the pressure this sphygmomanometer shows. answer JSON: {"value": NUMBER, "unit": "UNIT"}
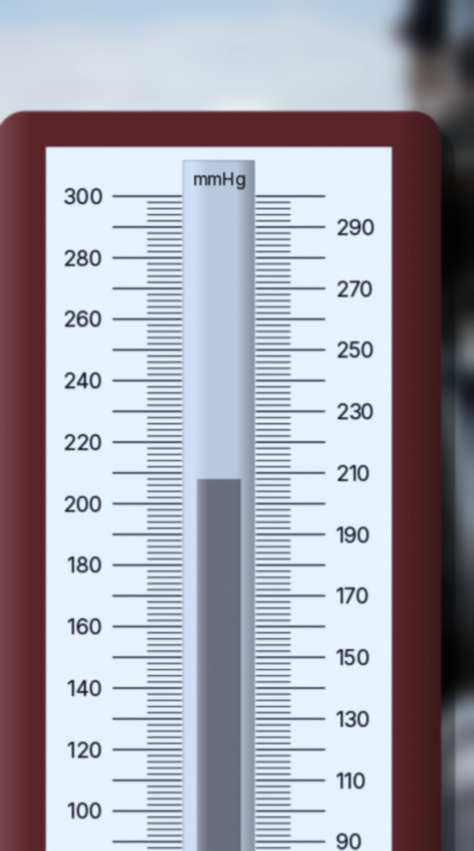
{"value": 208, "unit": "mmHg"}
